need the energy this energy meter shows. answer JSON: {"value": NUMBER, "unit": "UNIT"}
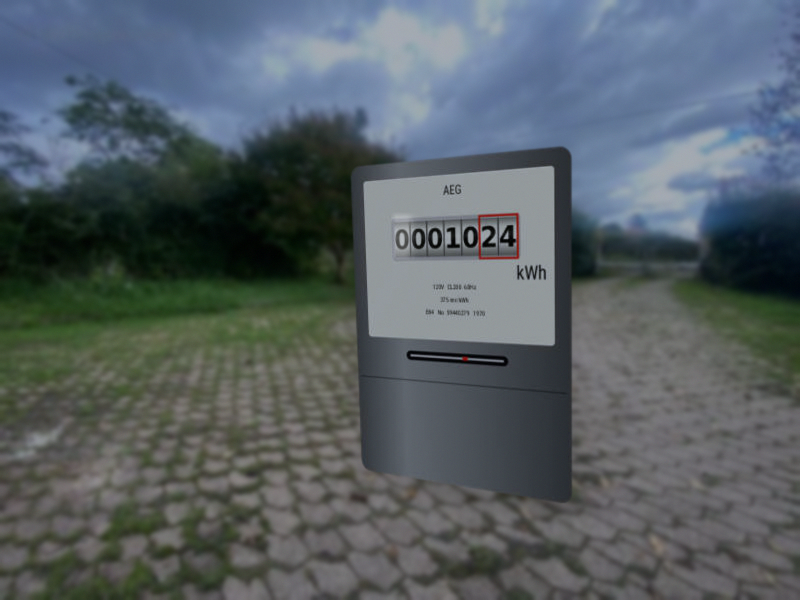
{"value": 10.24, "unit": "kWh"}
